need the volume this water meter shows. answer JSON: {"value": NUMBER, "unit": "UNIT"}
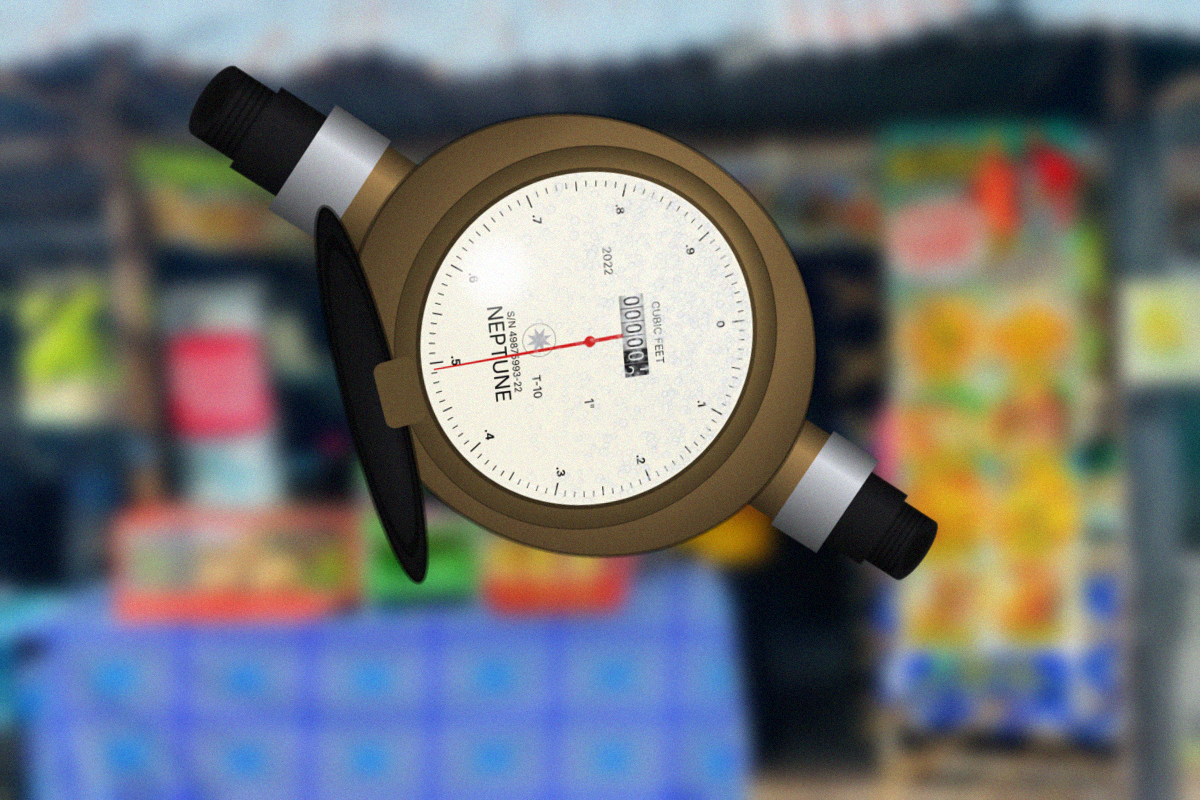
{"value": 1.49, "unit": "ft³"}
